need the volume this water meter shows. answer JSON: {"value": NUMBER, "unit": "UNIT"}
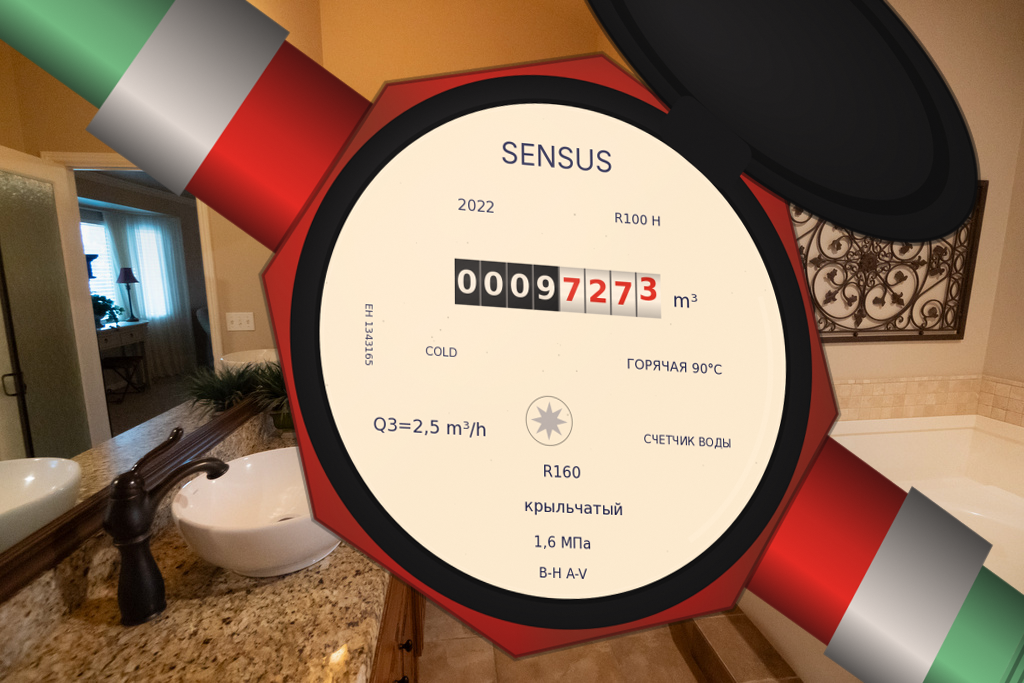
{"value": 9.7273, "unit": "m³"}
